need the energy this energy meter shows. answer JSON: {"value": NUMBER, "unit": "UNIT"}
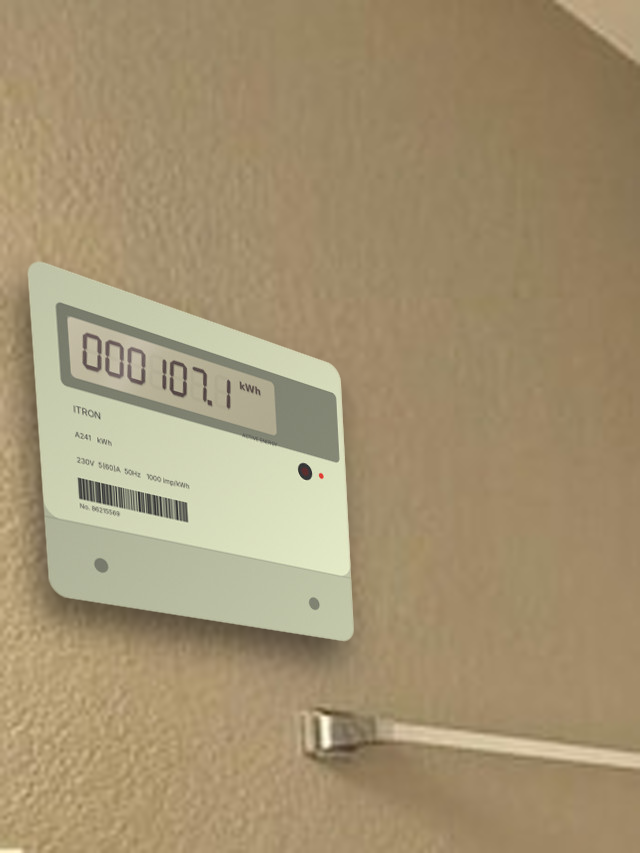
{"value": 107.1, "unit": "kWh"}
